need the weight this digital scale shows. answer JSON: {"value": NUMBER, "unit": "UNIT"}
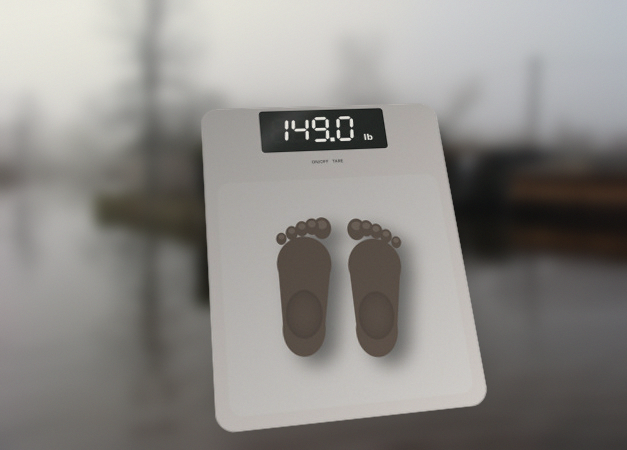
{"value": 149.0, "unit": "lb"}
